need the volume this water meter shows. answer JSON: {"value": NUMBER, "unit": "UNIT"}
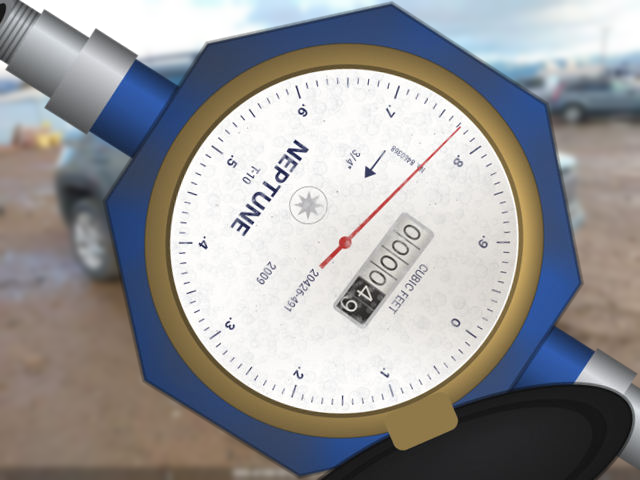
{"value": 48.77, "unit": "ft³"}
